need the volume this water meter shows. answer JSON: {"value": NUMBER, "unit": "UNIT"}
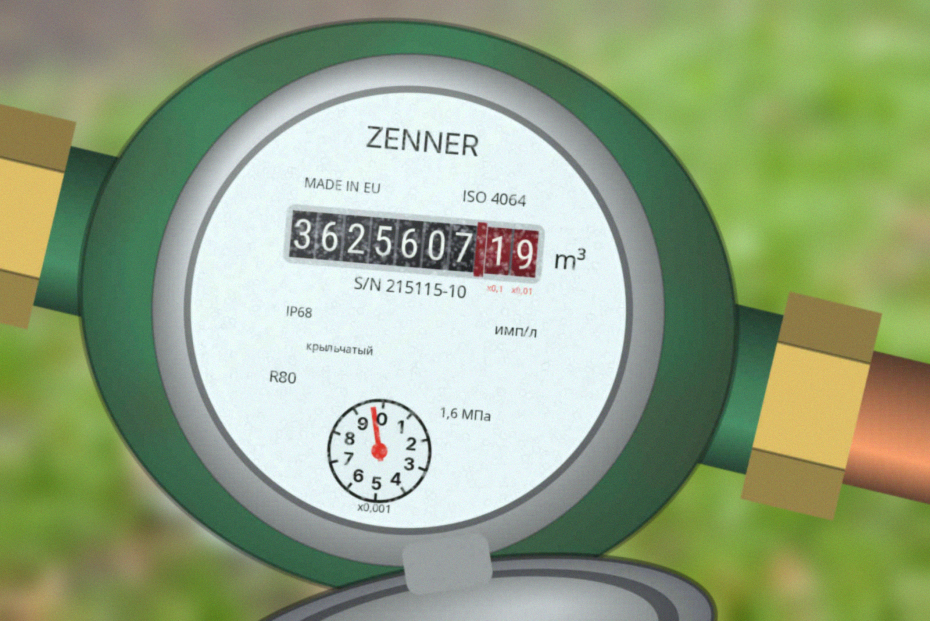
{"value": 3625607.189, "unit": "m³"}
